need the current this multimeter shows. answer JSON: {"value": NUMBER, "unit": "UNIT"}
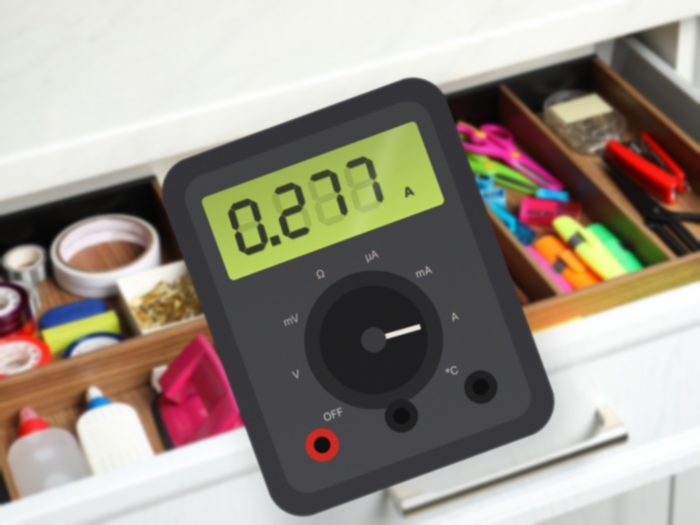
{"value": 0.277, "unit": "A"}
